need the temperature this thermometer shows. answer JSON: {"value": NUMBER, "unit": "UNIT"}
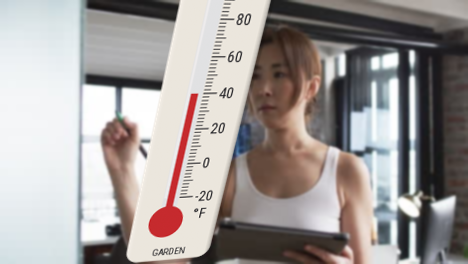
{"value": 40, "unit": "°F"}
